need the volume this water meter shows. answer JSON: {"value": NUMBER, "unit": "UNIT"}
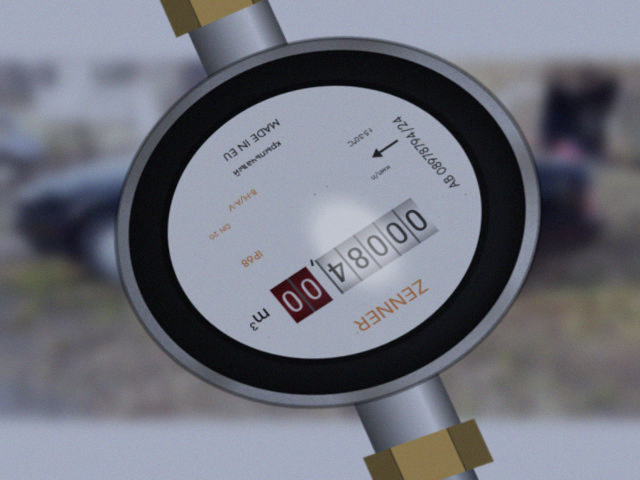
{"value": 84.00, "unit": "m³"}
